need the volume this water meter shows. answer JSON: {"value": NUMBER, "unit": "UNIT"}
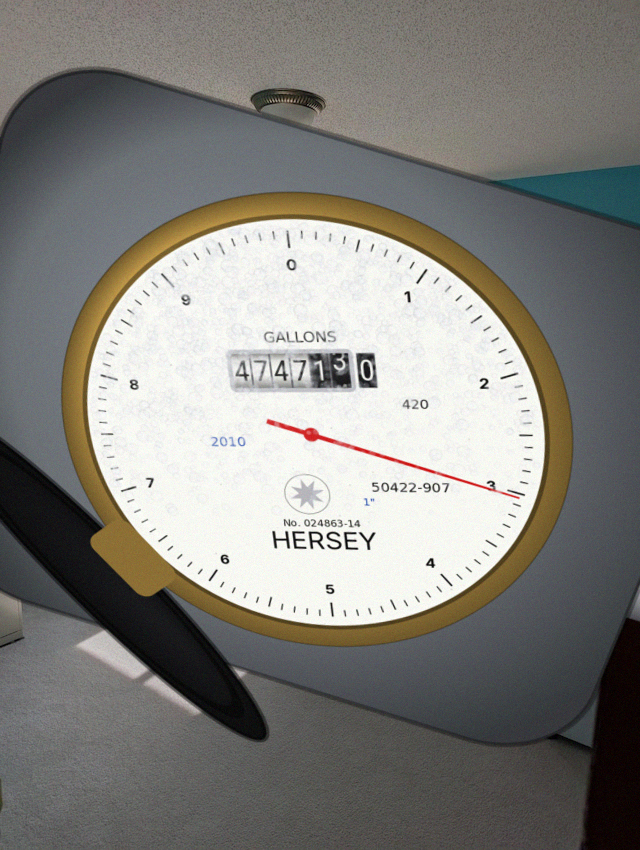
{"value": 4747133.0, "unit": "gal"}
